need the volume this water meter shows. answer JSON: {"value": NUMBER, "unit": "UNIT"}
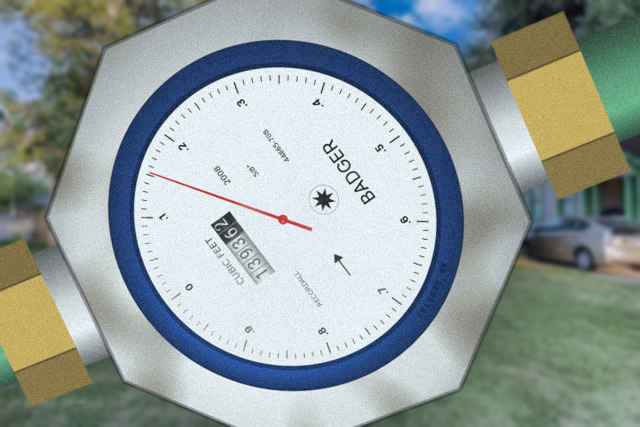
{"value": 139362.15, "unit": "ft³"}
